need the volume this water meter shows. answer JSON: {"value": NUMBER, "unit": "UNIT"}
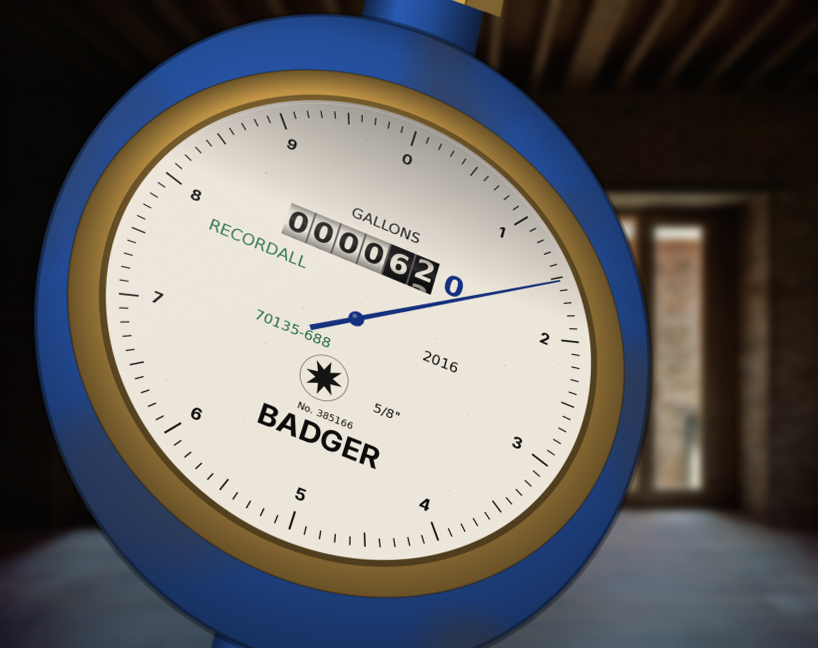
{"value": 621.5, "unit": "gal"}
